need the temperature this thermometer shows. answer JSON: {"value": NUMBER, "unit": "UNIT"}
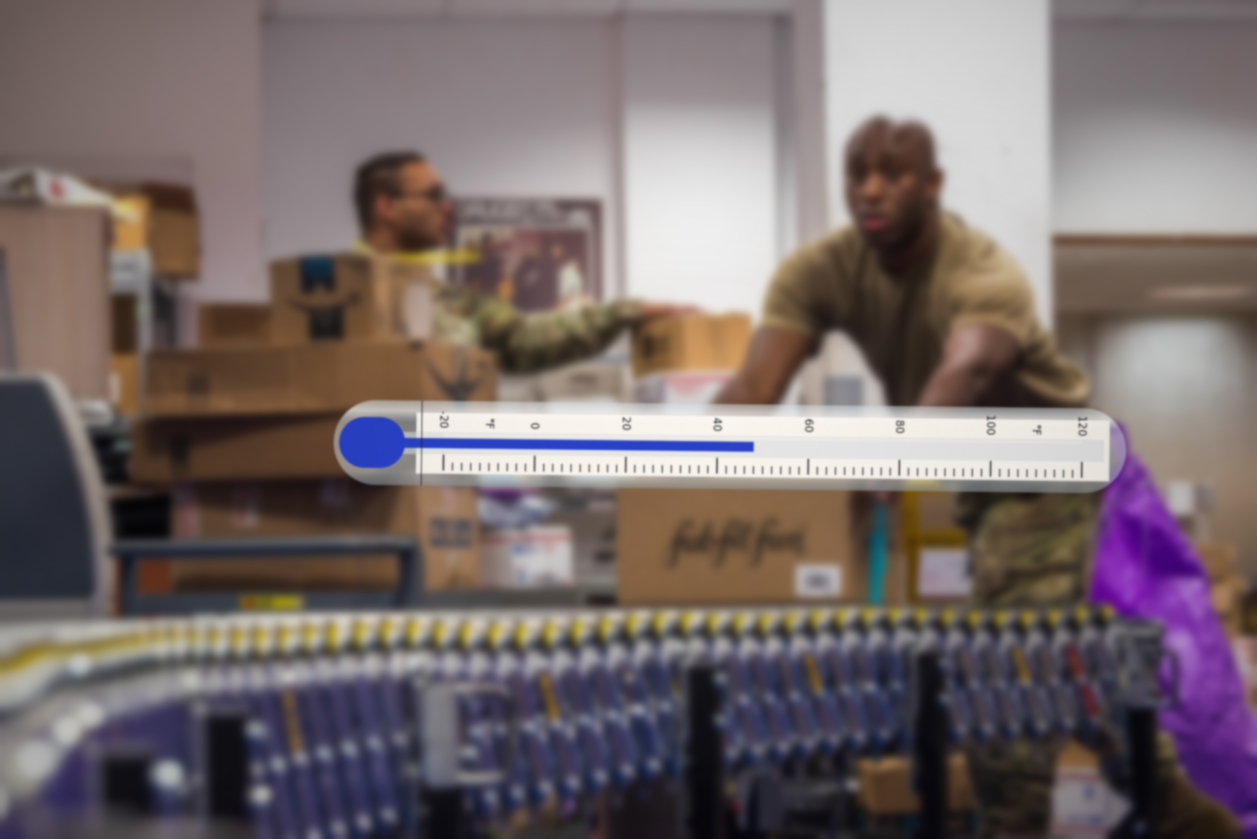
{"value": 48, "unit": "°F"}
